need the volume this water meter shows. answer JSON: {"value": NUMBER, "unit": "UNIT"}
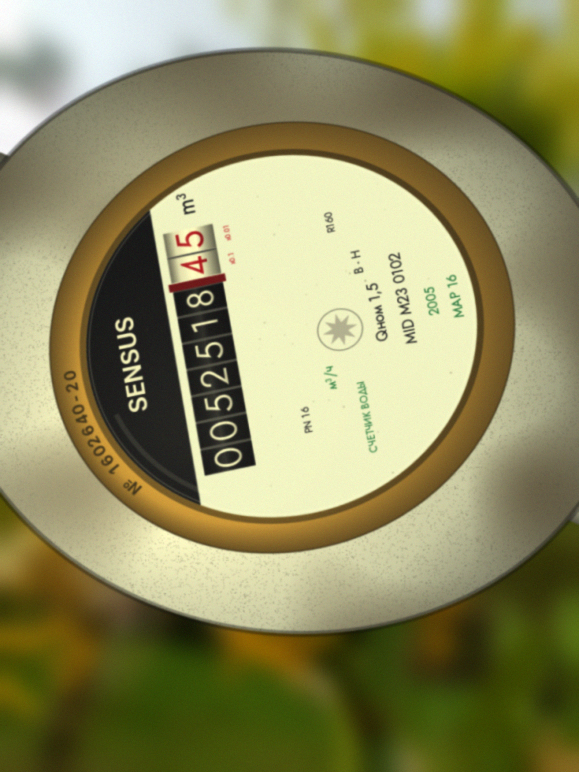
{"value": 52518.45, "unit": "m³"}
